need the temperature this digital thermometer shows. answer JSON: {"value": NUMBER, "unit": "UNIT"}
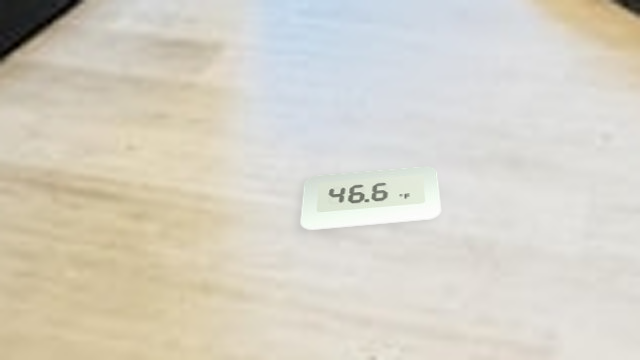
{"value": 46.6, "unit": "°F"}
